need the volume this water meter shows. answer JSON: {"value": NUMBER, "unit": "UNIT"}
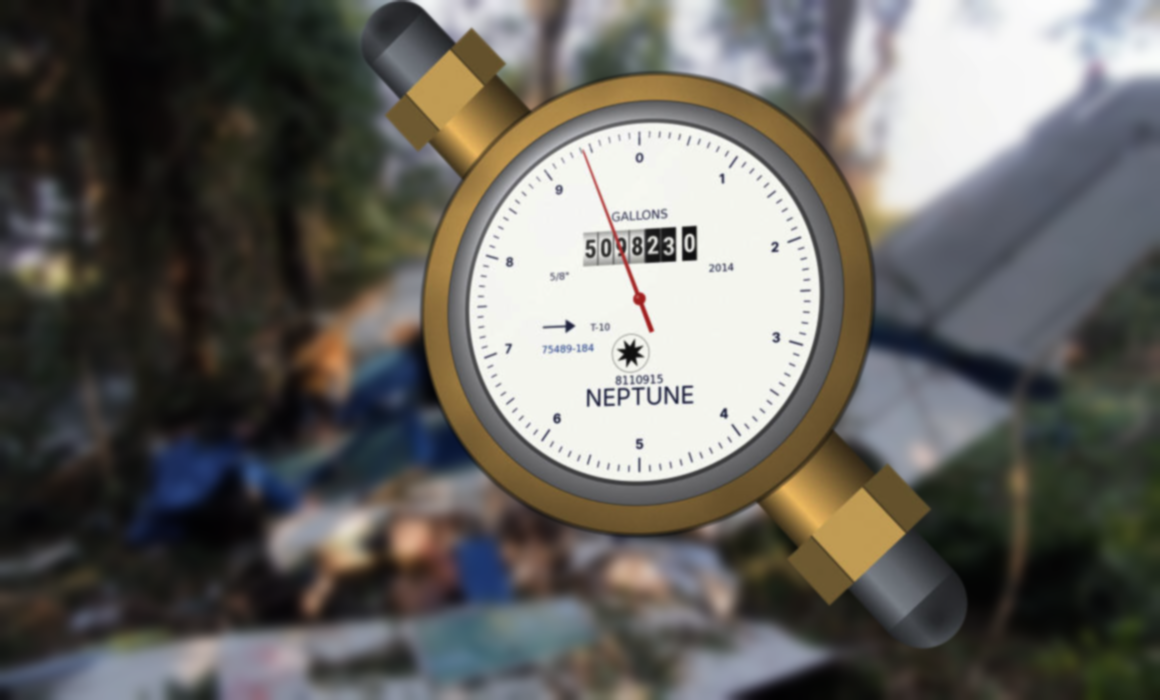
{"value": 5098229.4, "unit": "gal"}
